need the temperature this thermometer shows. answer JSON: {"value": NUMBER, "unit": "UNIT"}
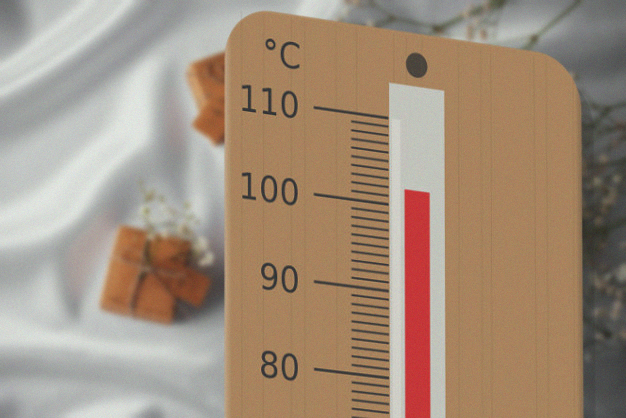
{"value": 102, "unit": "°C"}
